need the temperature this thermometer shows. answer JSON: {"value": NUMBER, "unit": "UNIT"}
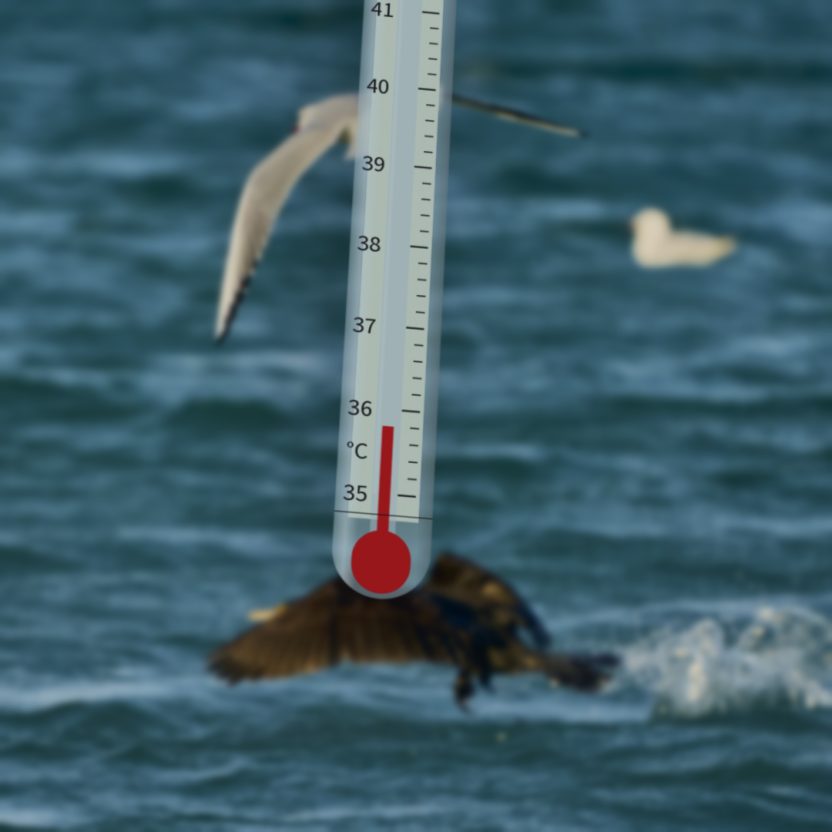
{"value": 35.8, "unit": "°C"}
